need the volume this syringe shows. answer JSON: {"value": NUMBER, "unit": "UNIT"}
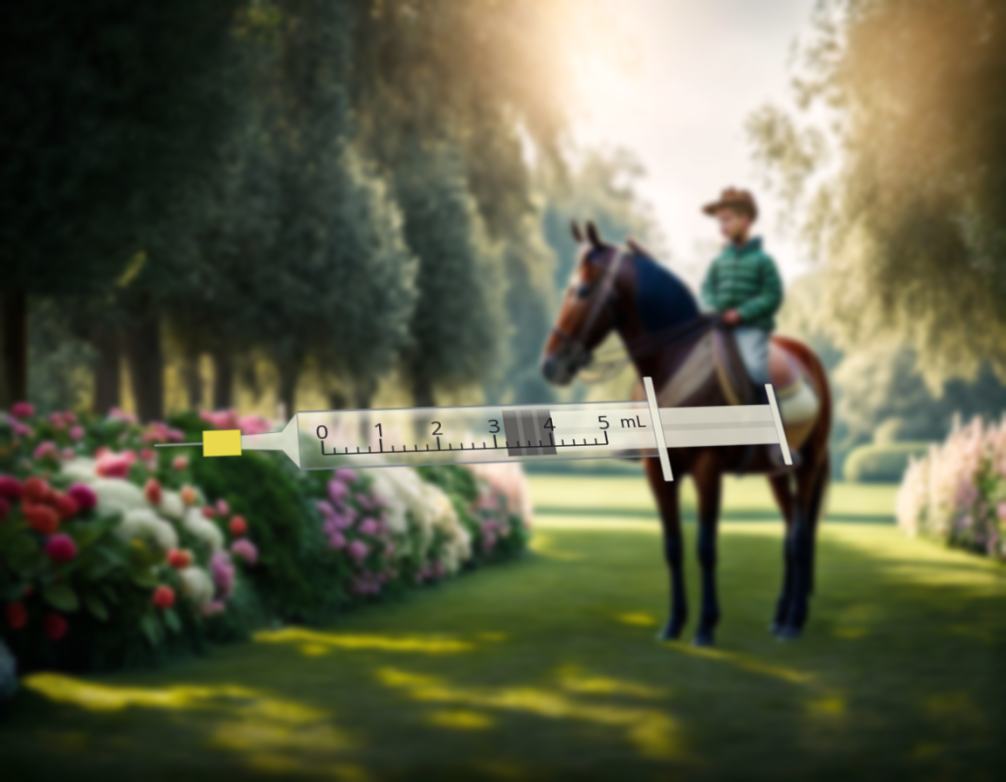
{"value": 3.2, "unit": "mL"}
